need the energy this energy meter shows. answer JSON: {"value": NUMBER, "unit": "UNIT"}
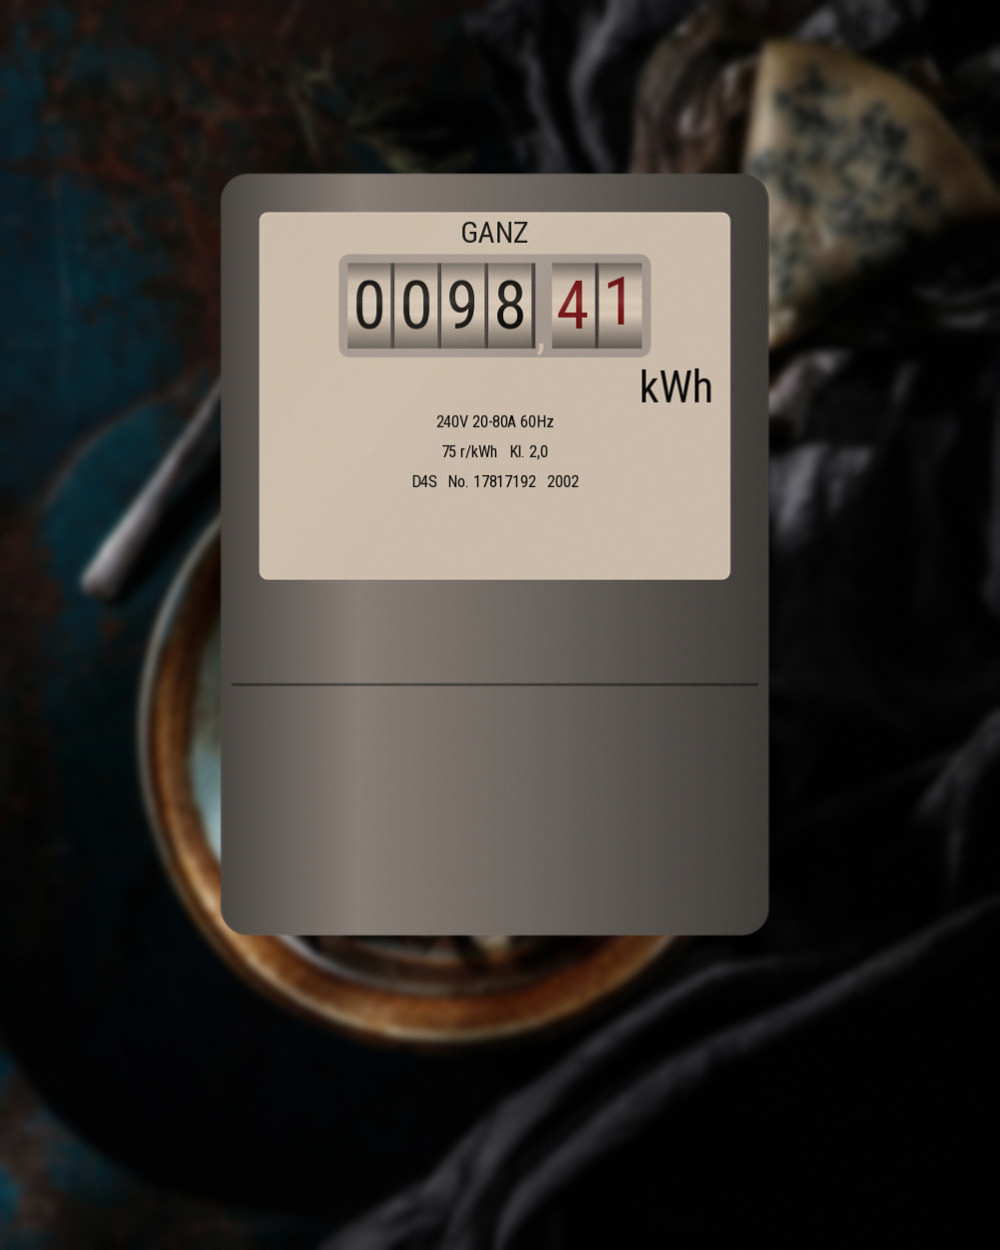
{"value": 98.41, "unit": "kWh"}
